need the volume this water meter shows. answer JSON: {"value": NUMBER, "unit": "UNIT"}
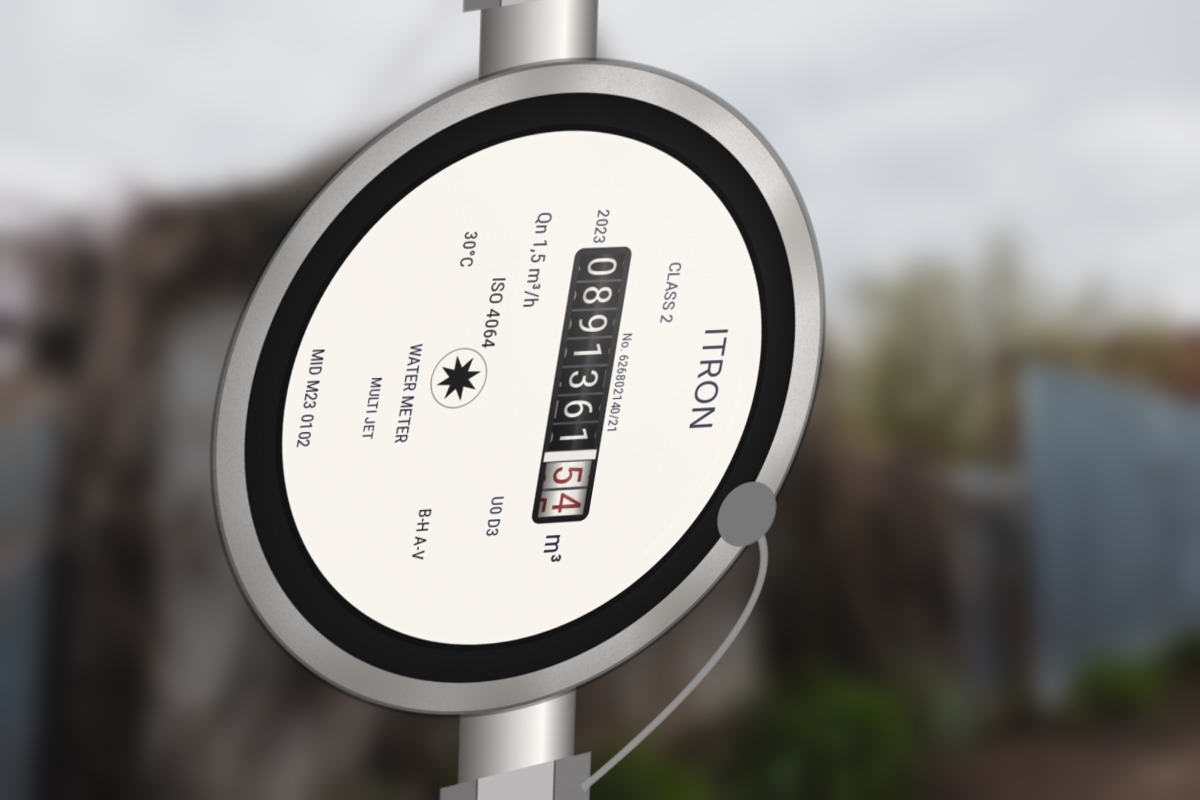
{"value": 891361.54, "unit": "m³"}
